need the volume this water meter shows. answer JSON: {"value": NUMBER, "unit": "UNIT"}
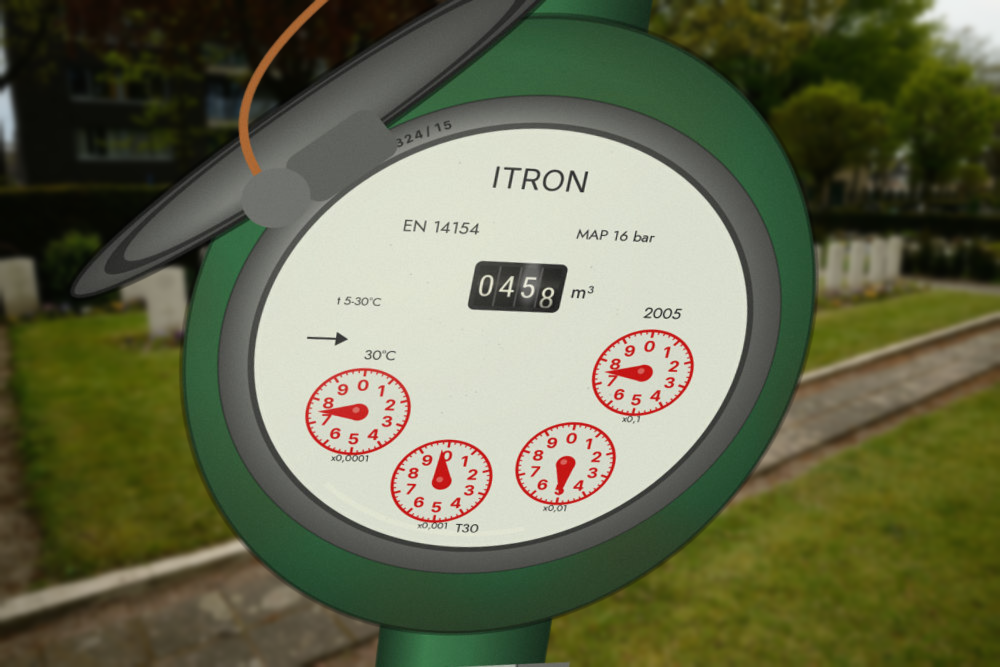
{"value": 457.7497, "unit": "m³"}
